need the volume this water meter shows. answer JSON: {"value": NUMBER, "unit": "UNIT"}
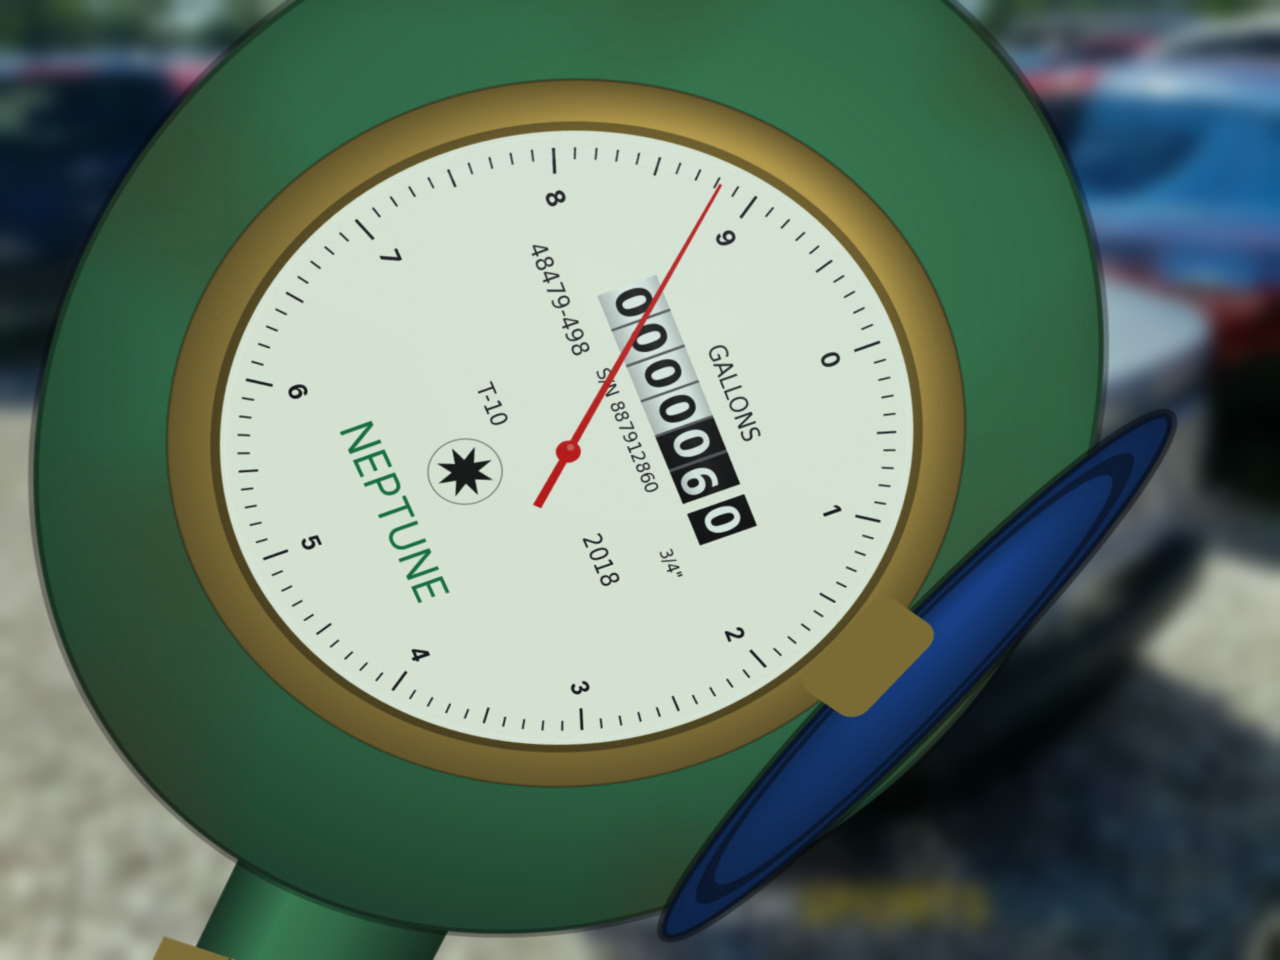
{"value": 58.8, "unit": "gal"}
